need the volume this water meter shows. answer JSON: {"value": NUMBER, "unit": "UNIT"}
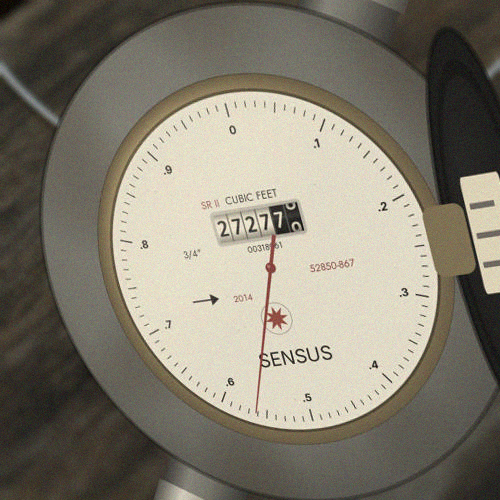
{"value": 272778.56, "unit": "ft³"}
